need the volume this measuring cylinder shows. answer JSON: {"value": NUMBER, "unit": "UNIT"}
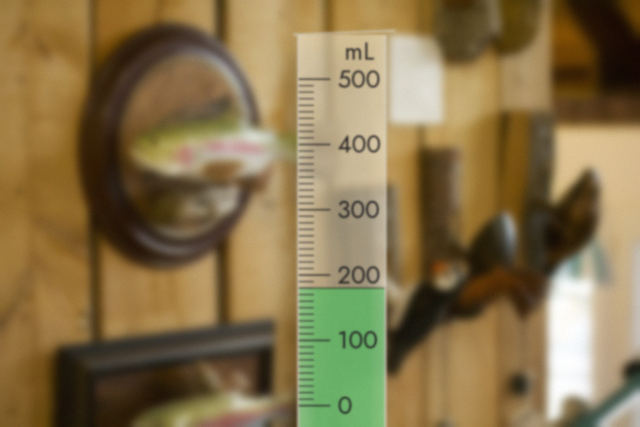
{"value": 180, "unit": "mL"}
